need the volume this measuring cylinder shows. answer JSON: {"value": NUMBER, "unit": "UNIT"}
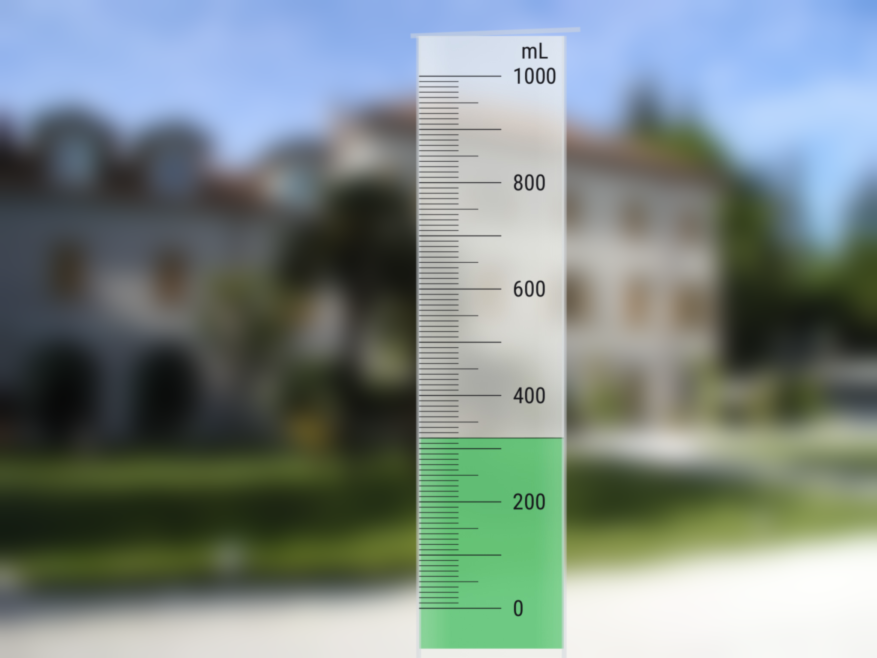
{"value": 320, "unit": "mL"}
